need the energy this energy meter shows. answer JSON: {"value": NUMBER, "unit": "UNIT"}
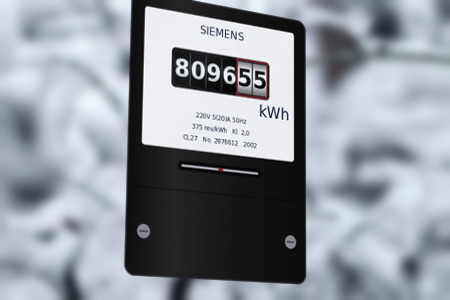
{"value": 8096.55, "unit": "kWh"}
